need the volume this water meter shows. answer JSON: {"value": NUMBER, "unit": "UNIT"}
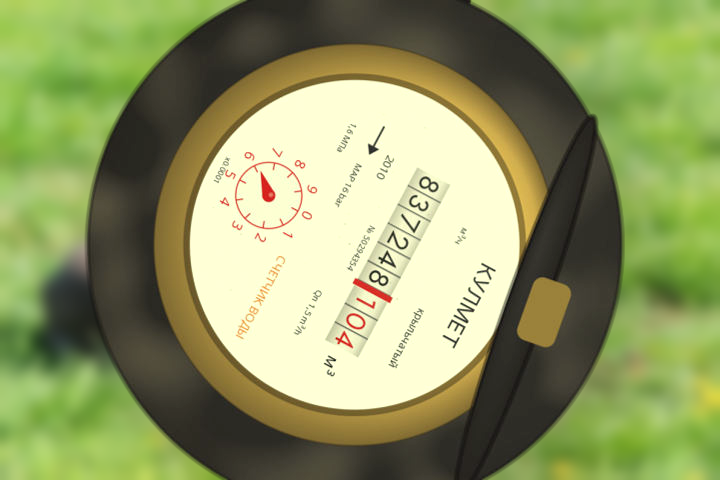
{"value": 837248.1046, "unit": "m³"}
